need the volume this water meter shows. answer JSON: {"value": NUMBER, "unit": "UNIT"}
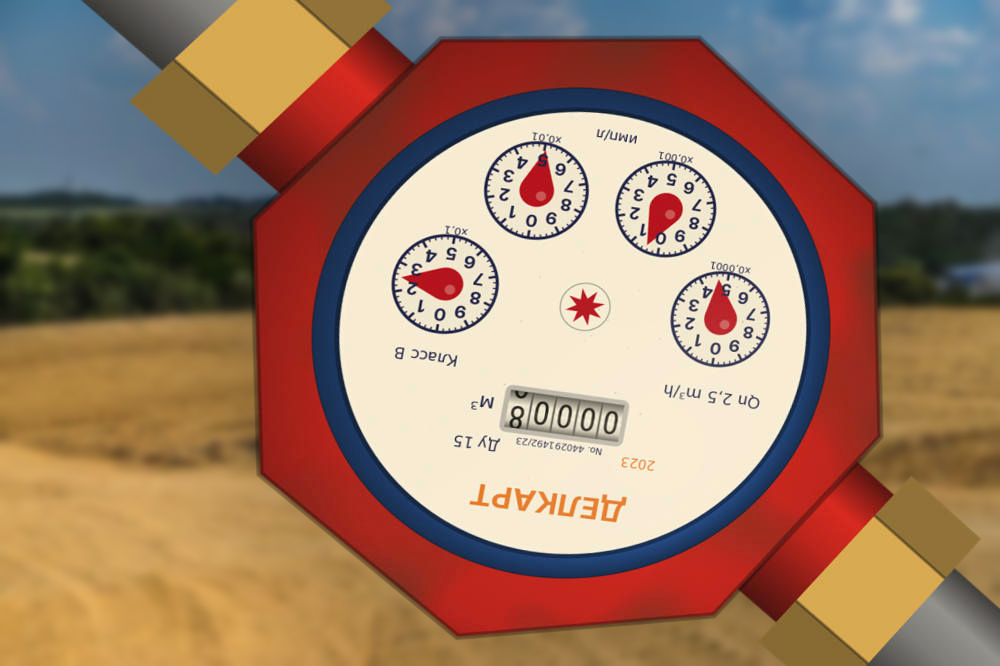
{"value": 8.2504, "unit": "m³"}
